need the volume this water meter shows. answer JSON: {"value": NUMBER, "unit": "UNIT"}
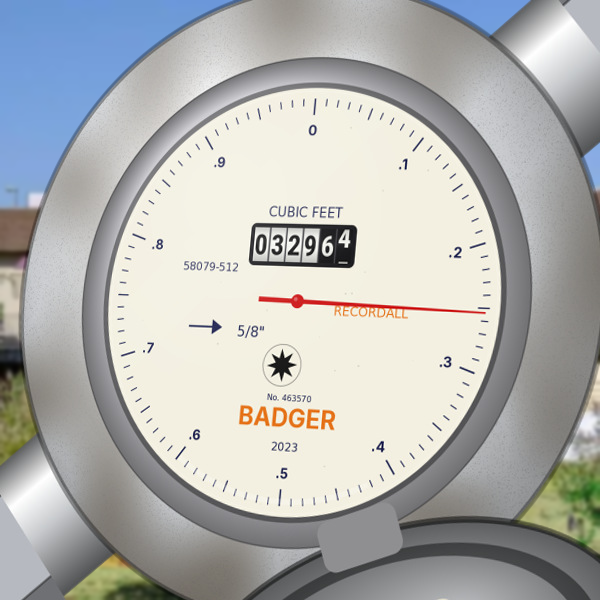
{"value": 32964.25, "unit": "ft³"}
